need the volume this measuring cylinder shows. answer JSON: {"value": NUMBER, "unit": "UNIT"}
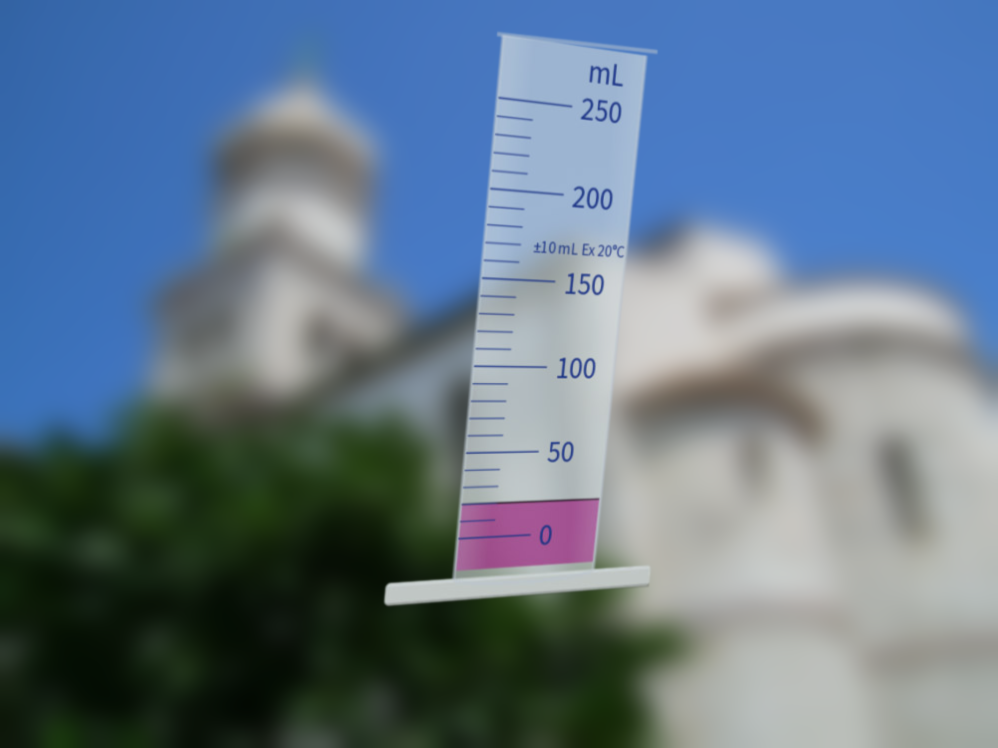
{"value": 20, "unit": "mL"}
